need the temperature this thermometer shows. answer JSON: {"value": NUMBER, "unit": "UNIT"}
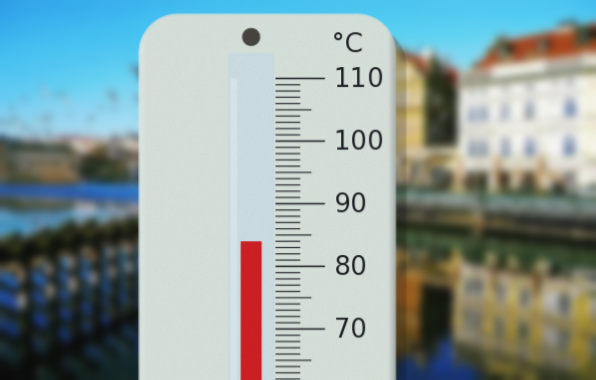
{"value": 84, "unit": "°C"}
